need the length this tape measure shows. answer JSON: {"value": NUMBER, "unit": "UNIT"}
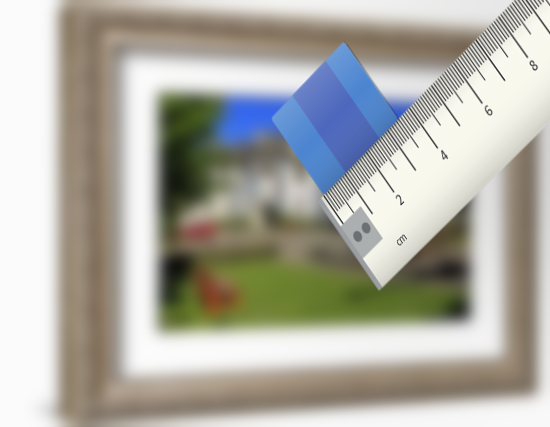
{"value": 3.5, "unit": "cm"}
